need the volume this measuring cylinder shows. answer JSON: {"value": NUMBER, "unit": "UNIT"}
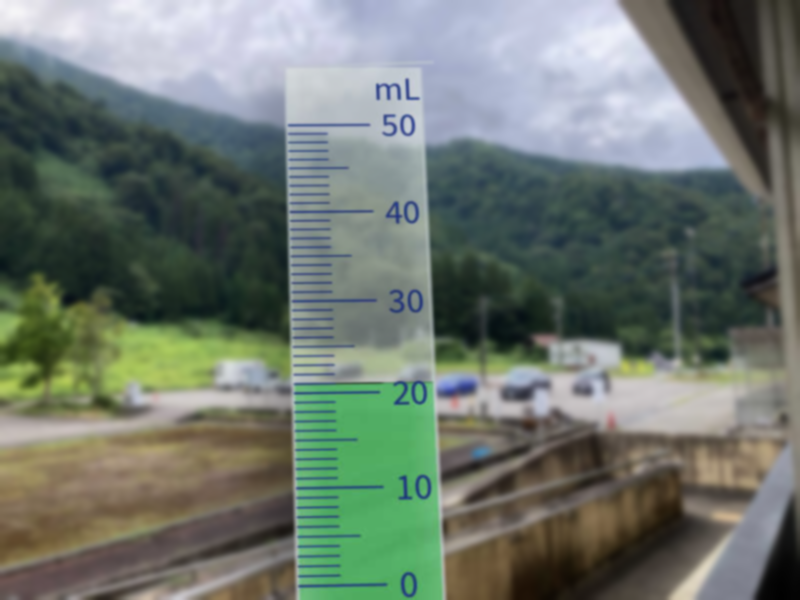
{"value": 21, "unit": "mL"}
